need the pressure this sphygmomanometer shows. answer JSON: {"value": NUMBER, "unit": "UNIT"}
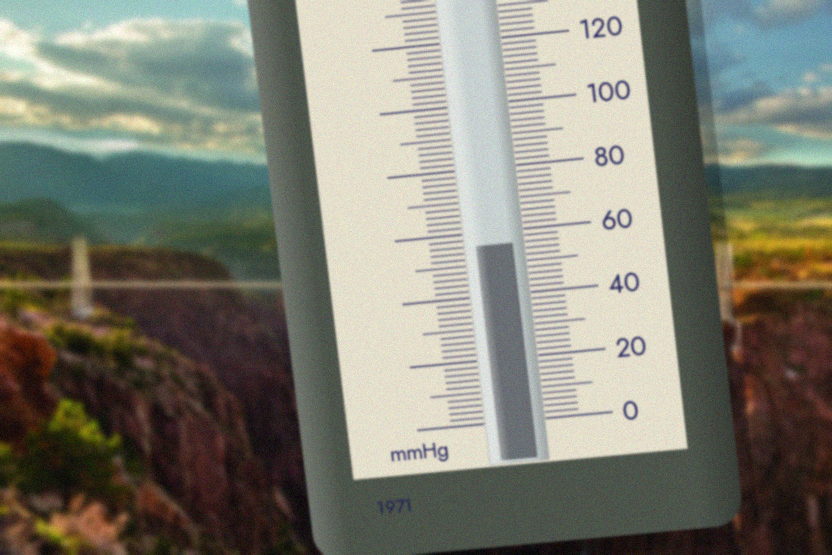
{"value": 56, "unit": "mmHg"}
